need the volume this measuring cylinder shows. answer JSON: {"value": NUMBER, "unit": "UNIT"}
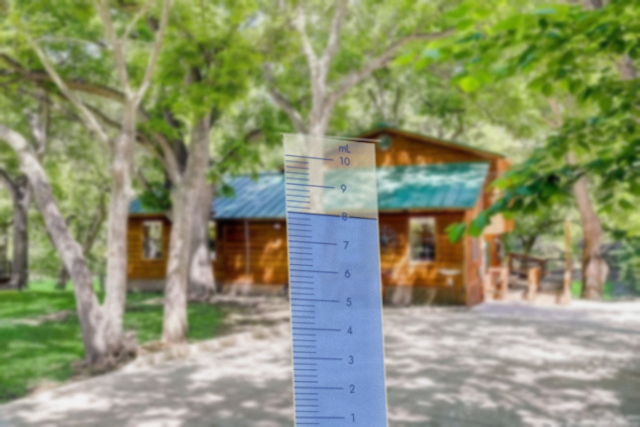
{"value": 8, "unit": "mL"}
